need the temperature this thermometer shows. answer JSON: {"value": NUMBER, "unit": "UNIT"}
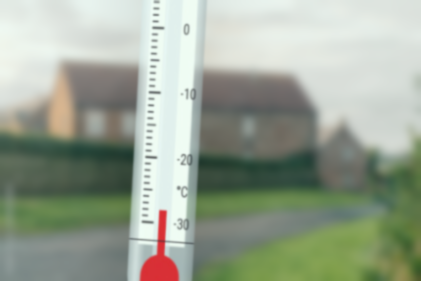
{"value": -28, "unit": "°C"}
